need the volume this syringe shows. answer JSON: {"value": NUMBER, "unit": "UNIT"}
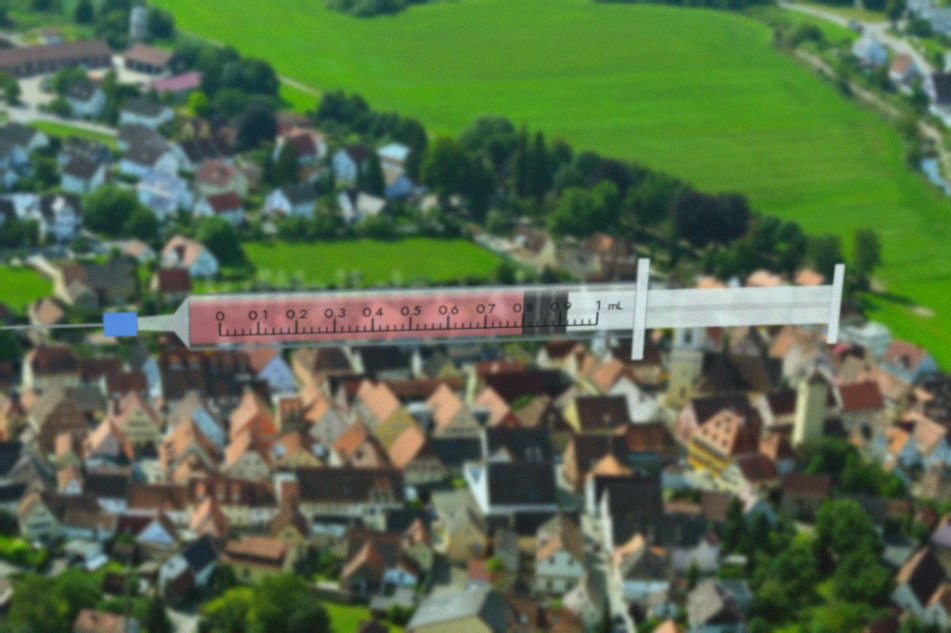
{"value": 0.8, "unit": "mL"}
